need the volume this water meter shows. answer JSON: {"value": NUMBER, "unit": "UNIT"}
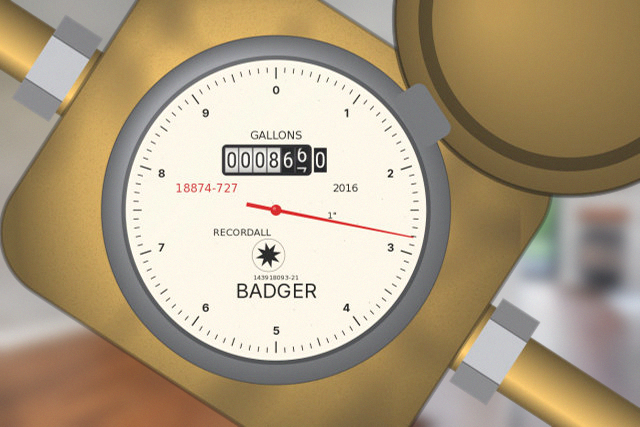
{"value": 8662.8, "unit": "gal"}
